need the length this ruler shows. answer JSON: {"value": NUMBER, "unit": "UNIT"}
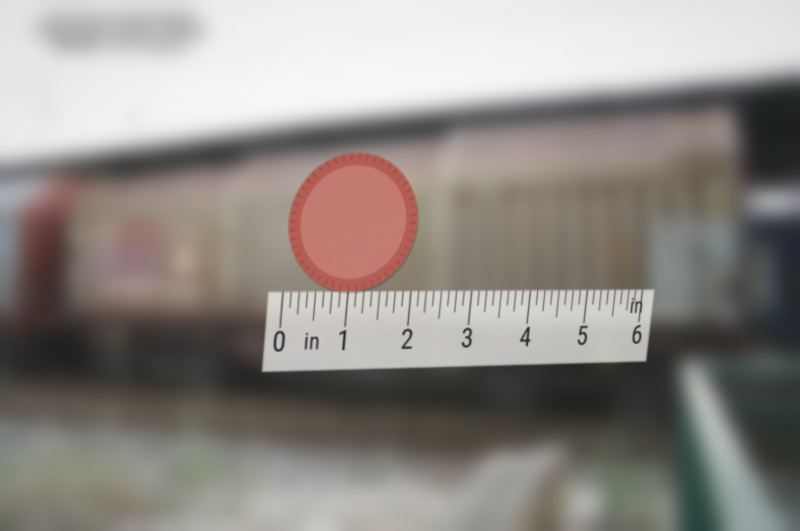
{"value": 2, "unit": "in"}
